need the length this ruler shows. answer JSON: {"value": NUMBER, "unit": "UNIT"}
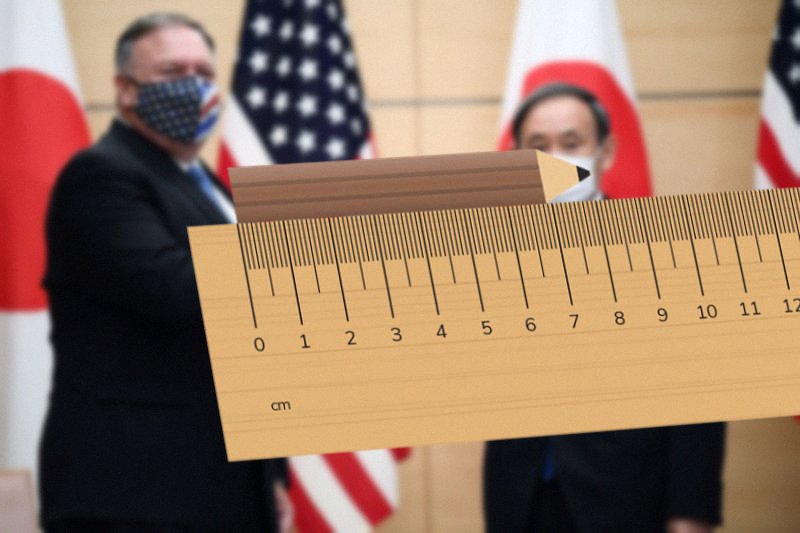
{"value": 8, "unit": "cm"}
